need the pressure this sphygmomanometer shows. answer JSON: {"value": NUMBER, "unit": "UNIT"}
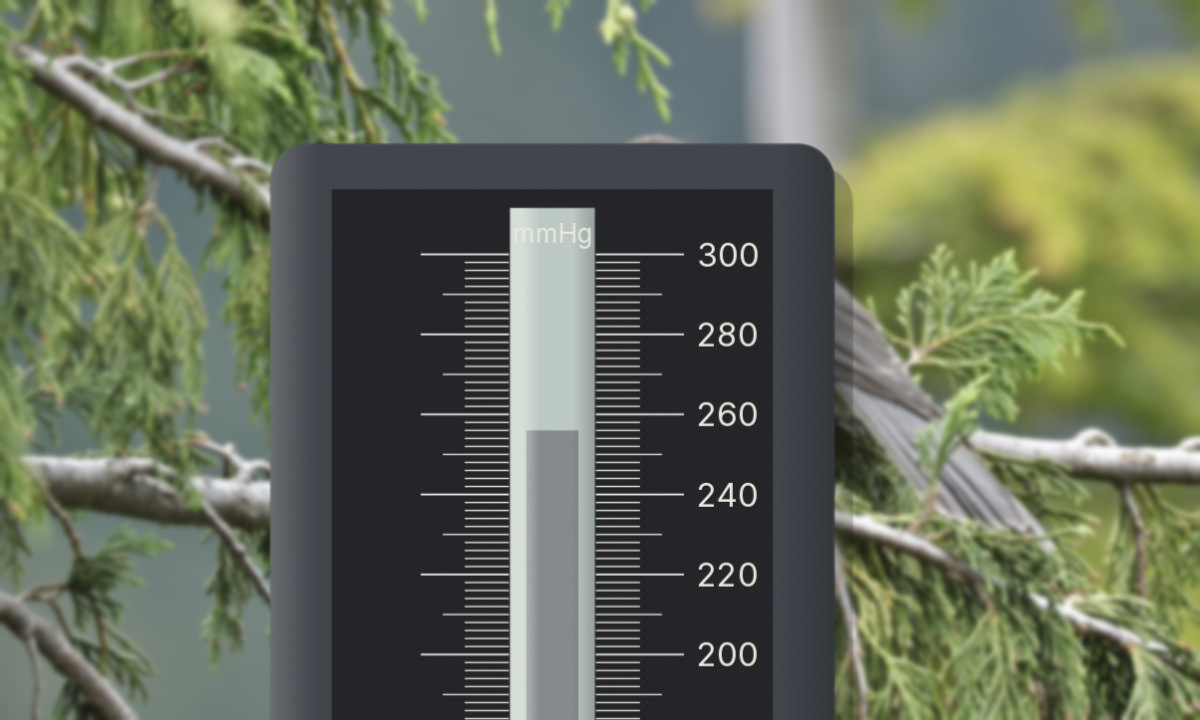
{"value": 256, "unit": "mmHg"}
